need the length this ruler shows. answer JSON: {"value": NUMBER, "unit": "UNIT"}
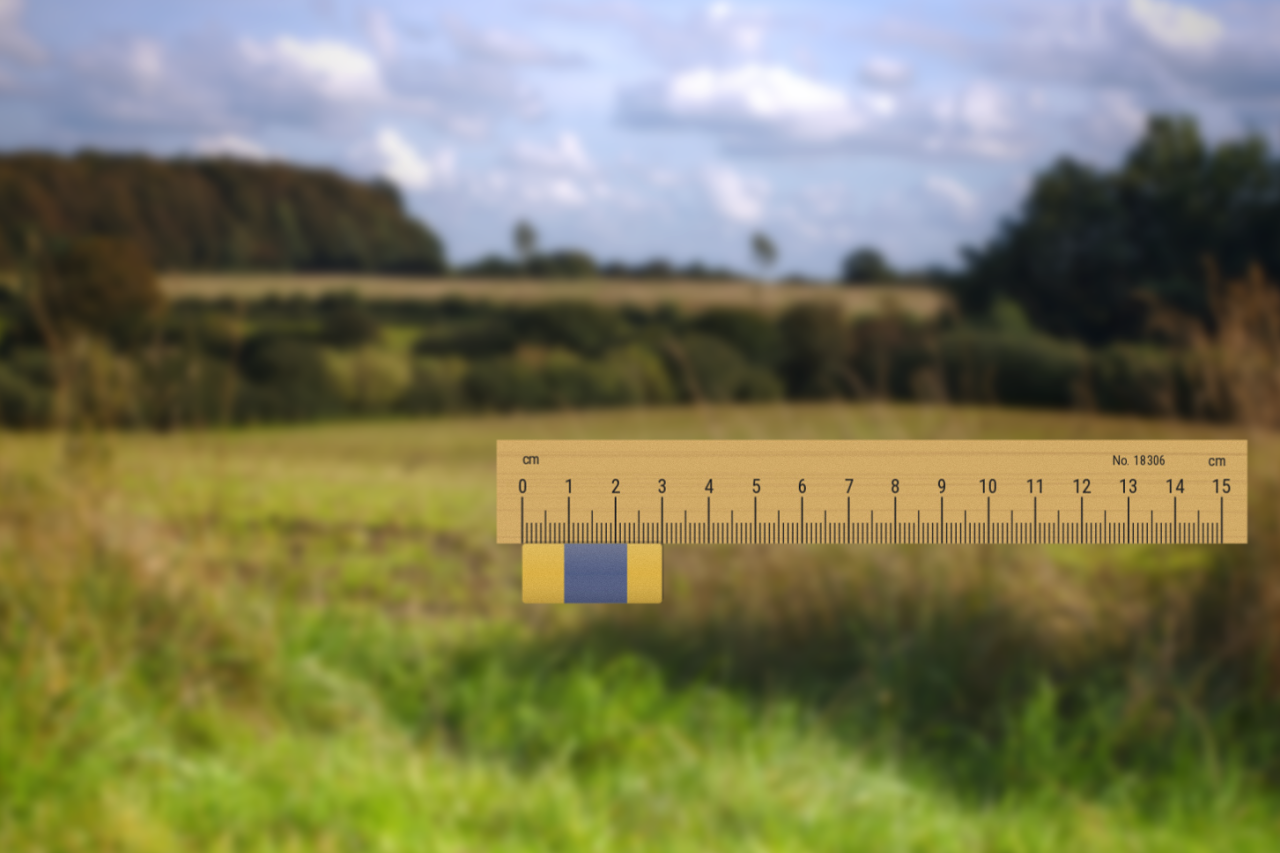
{"value": 3, "unit": "cm"}
